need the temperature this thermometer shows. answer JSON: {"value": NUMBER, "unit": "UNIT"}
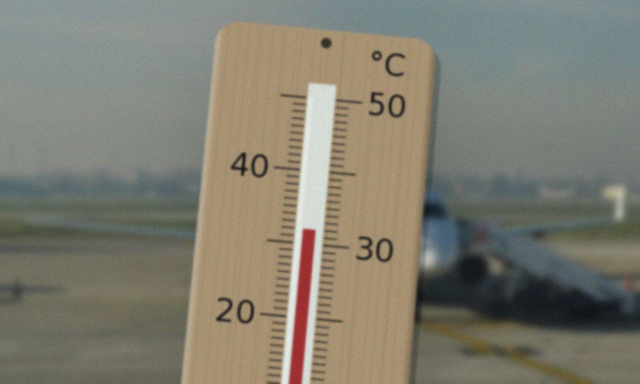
{"value": 32, "unit": "°C"}
